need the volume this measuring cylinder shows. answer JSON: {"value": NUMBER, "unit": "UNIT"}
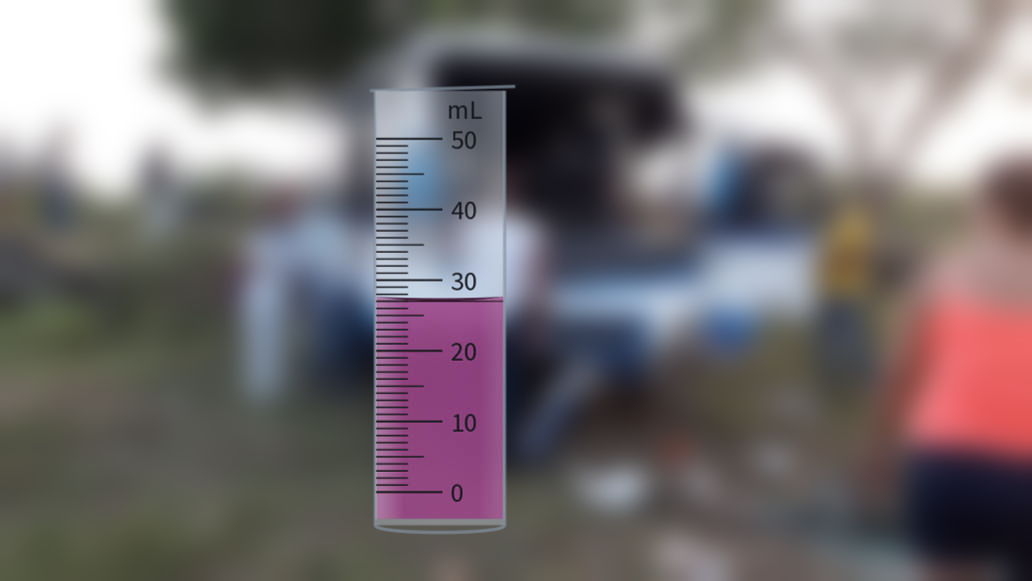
{"value": 27, "unit": "mL"}
